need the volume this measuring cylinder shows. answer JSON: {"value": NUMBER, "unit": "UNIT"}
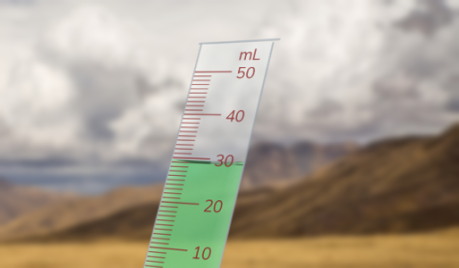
{"value": 29, "unit": "mL"}
